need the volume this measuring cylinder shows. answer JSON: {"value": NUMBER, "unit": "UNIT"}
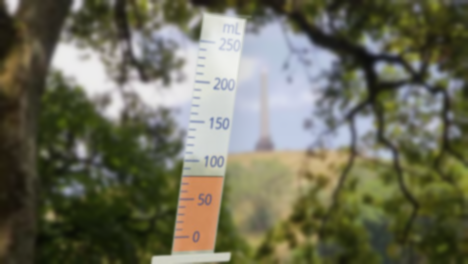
{"value": 80, "unit": "mL"}
